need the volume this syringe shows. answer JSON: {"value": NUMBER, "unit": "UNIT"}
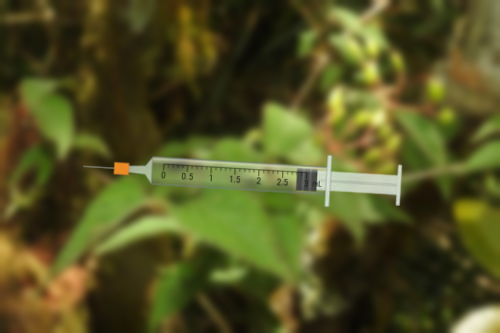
{"value": 2.8, "unit": "mL"}
